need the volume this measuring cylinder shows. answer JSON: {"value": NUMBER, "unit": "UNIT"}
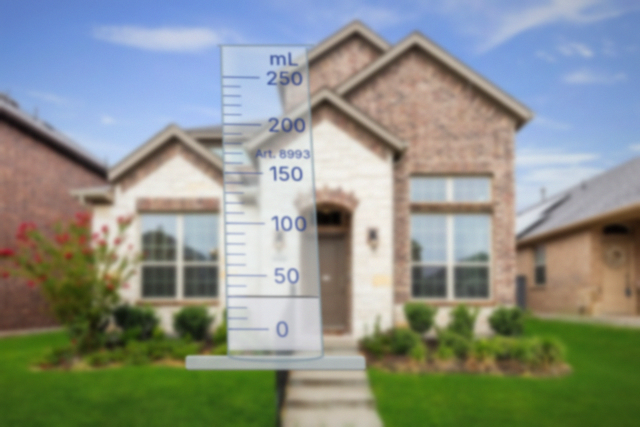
{"value": 30, "unit": "mL"}
